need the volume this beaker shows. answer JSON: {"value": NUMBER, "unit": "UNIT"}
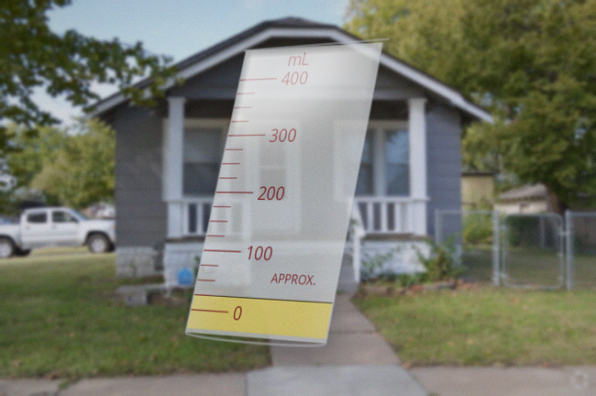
{"value": 25, "unit": "mL"}
